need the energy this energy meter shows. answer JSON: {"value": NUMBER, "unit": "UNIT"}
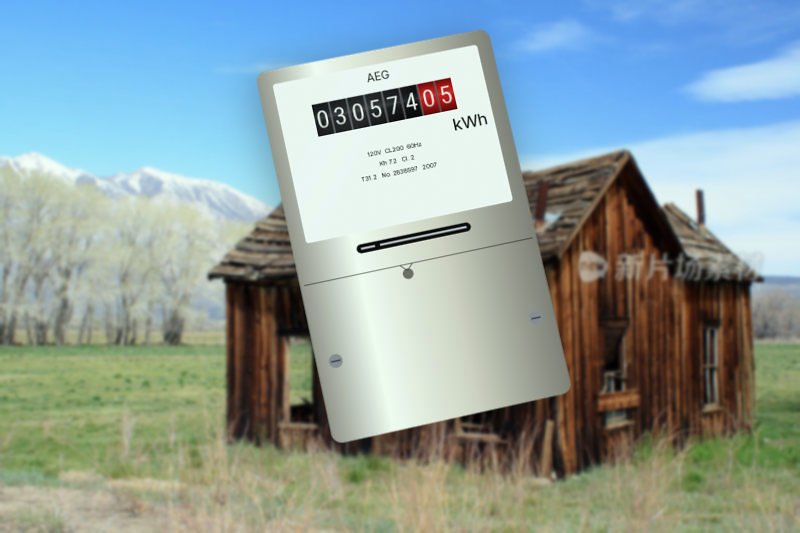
{"value": 30574.05, "unit": "kWh"}
